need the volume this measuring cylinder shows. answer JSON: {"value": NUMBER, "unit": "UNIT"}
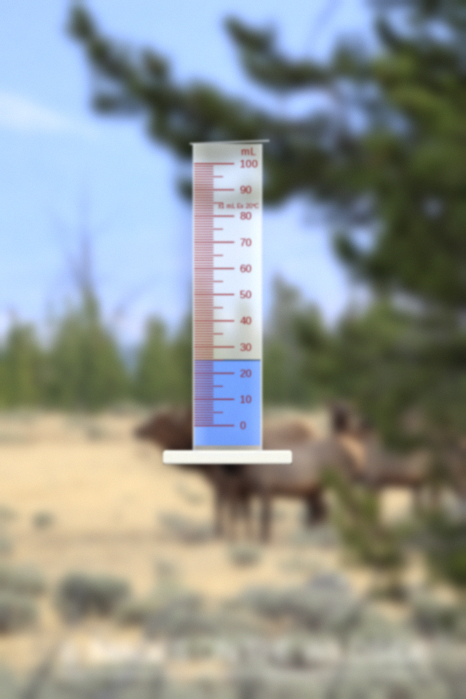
{"value": 25, "unit": "mL"}
